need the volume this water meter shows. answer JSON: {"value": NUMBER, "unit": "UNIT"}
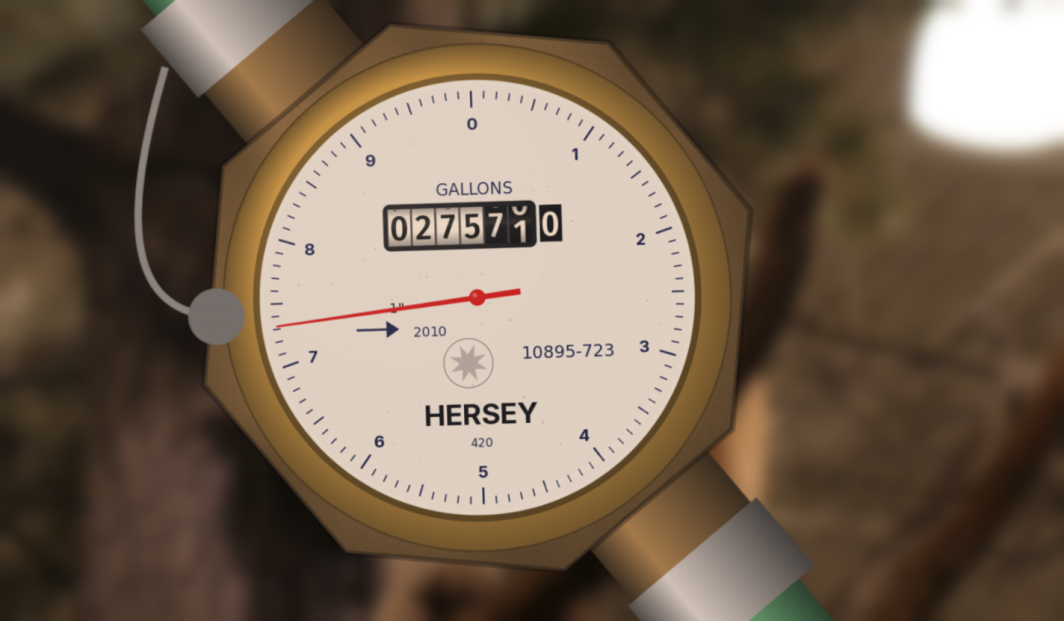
{"value": 275707.3, "unit": "gal"}
